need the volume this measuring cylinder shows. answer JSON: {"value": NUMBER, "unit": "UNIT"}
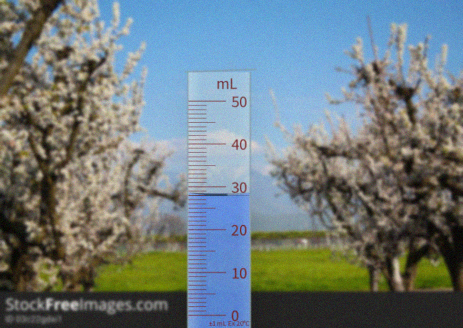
{"value": 28, "unit": "mL"}
